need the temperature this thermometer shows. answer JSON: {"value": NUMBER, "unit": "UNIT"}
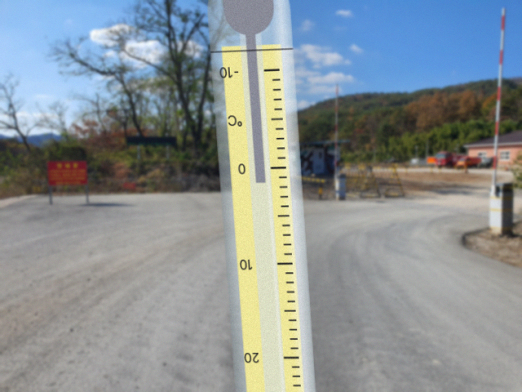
{"value": 1.5, "unit": "°C"}
